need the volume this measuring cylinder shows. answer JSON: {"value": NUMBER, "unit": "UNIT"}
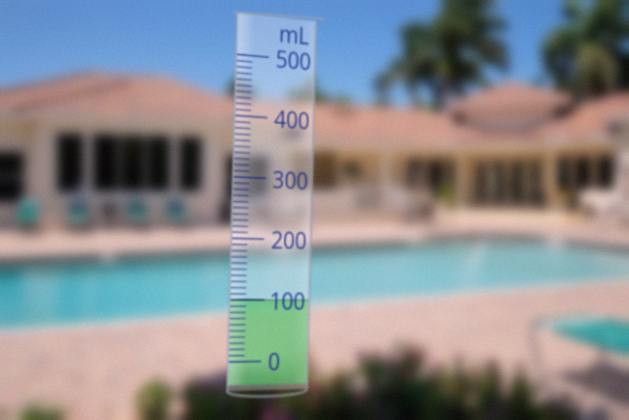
{"value": 100, "unit": "mL"}
